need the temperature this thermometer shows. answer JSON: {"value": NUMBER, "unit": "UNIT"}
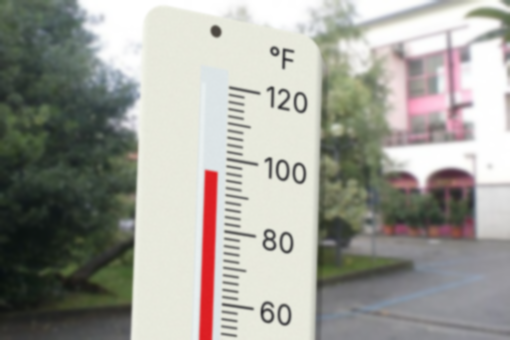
{"value": 96, "unit": "°F"}
